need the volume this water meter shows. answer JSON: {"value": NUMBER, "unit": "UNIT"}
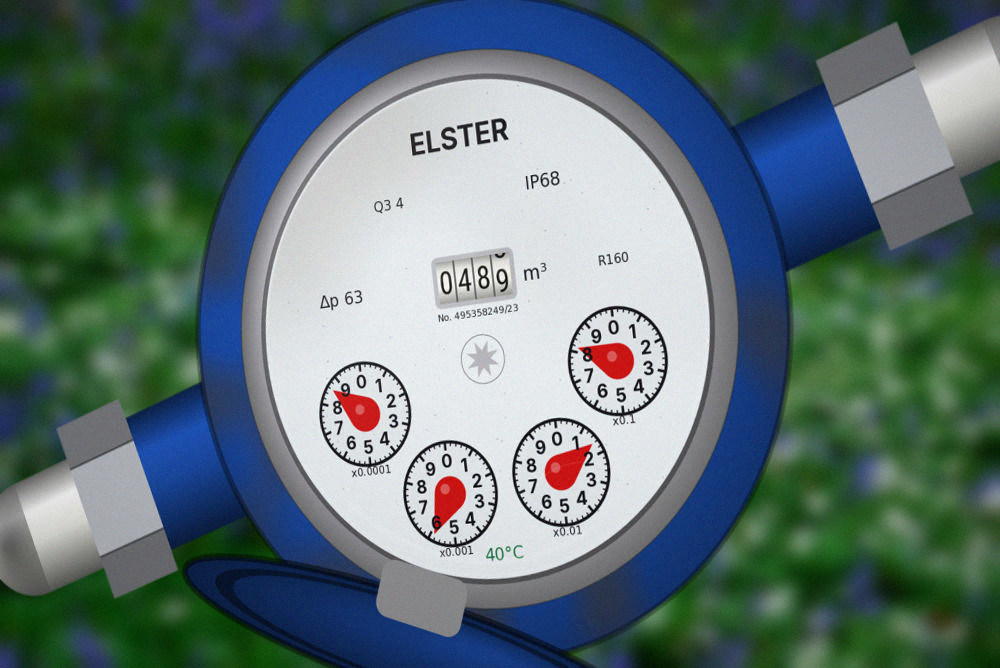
{"value": 488.8158, "unit": "m³"}
